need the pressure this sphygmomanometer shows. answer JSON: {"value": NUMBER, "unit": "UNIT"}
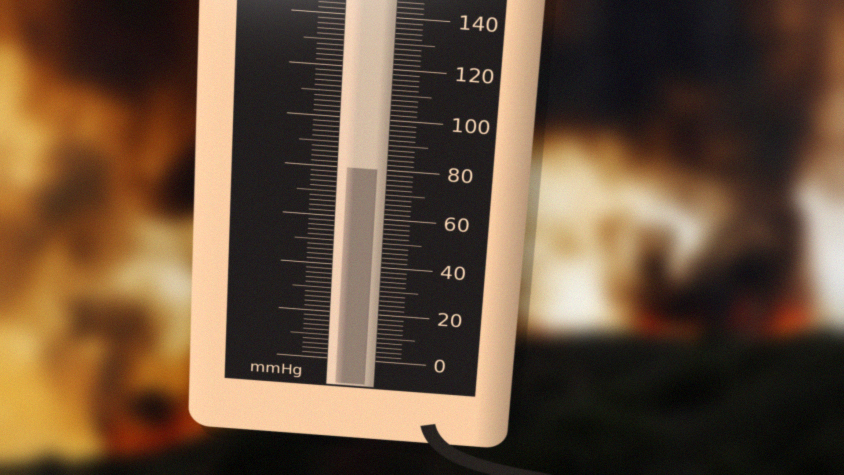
{"value": 80, "unit": "mmHg"}
